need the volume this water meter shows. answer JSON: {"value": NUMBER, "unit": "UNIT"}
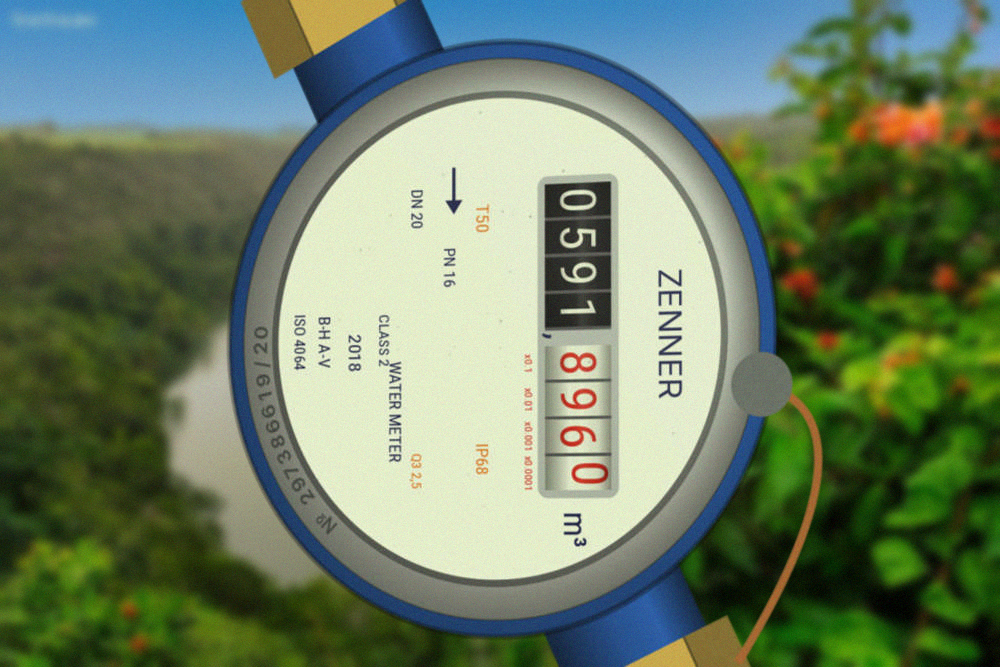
{"value": 591.8960, "unit": "m³"}
